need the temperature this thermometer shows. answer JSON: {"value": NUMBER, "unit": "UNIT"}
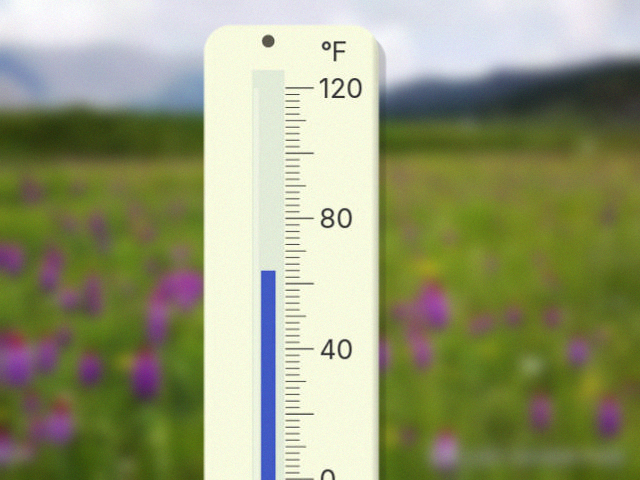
{"value": 64, "unit": "°F"}
